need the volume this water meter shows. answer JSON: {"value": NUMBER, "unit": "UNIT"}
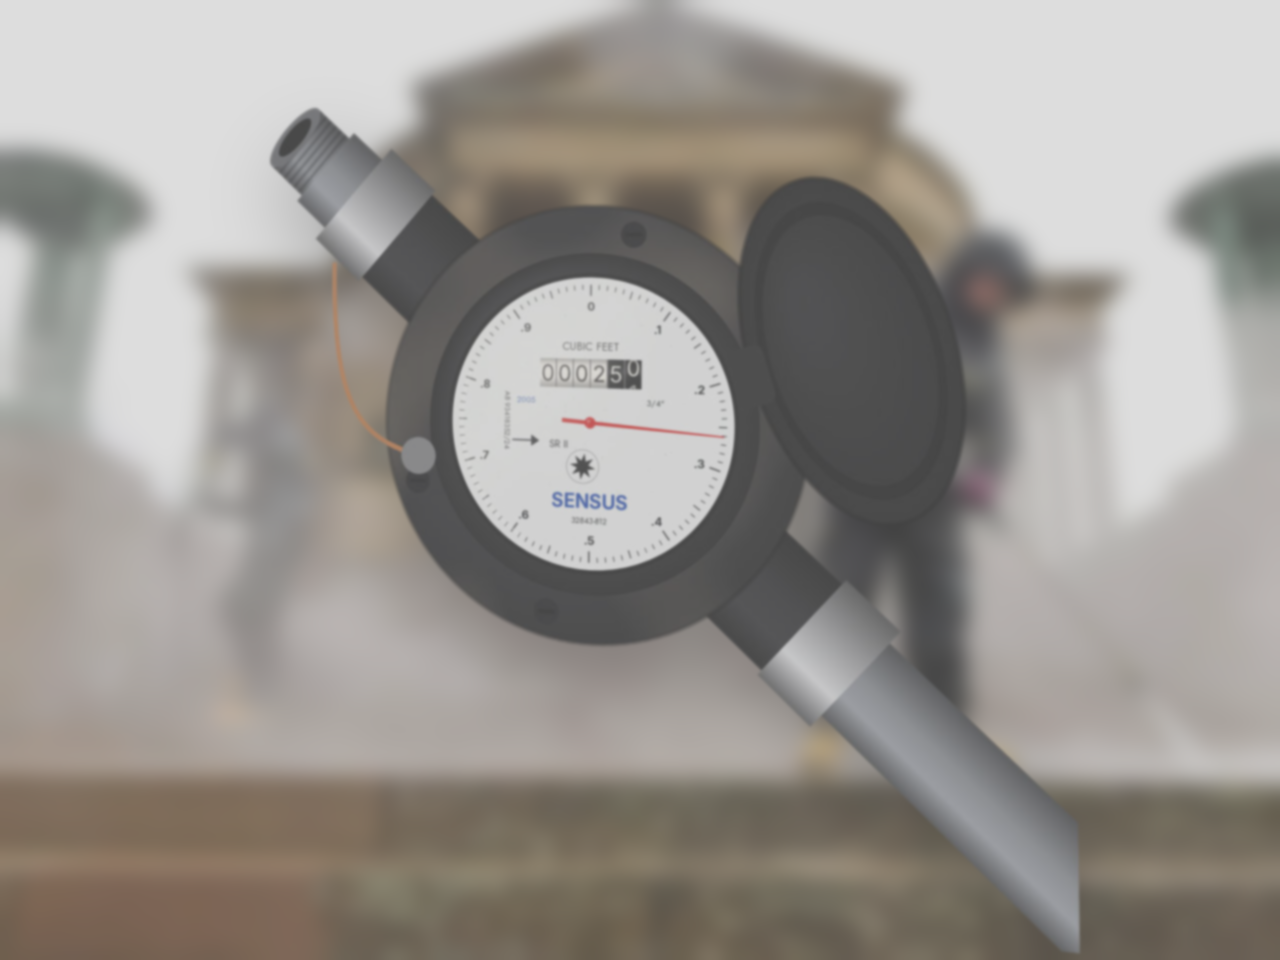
{"value": 250.26, "unit": "ft³"}
